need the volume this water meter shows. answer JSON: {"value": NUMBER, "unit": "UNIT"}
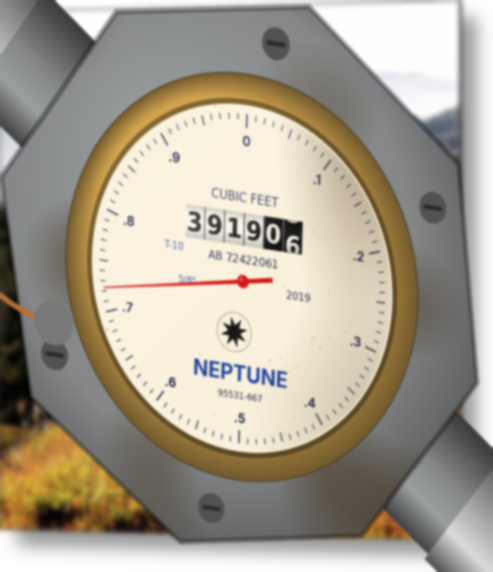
{"value": 391905.72, "unit": "ft³"}
